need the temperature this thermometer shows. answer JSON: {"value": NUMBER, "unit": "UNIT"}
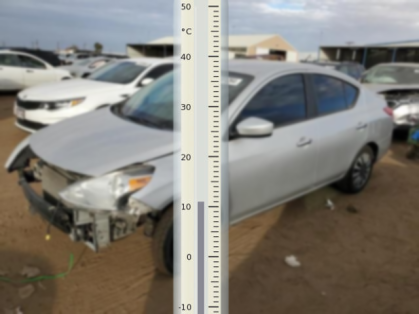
{"value": 11, "unit": "°C"}
